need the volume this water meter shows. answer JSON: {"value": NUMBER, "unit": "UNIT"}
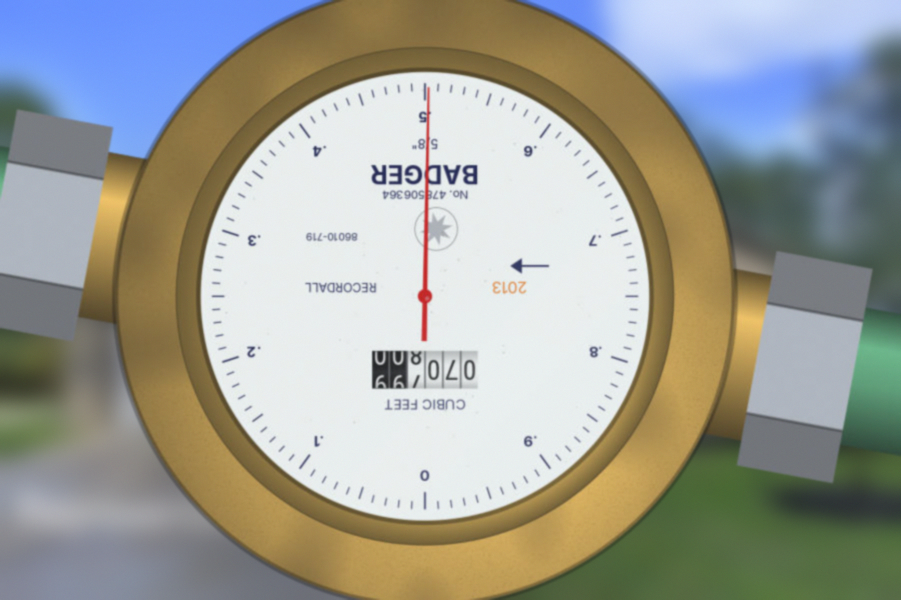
{"value": 70799.50, "unit": "ft³"}
